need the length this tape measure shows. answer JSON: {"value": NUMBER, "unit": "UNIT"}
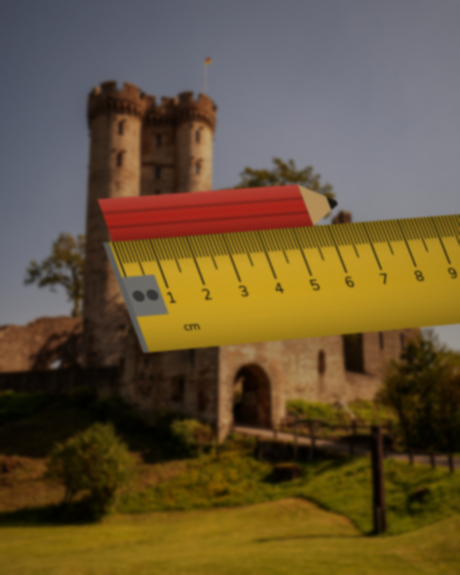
{"value": 6.5, "unit": "cm"}
